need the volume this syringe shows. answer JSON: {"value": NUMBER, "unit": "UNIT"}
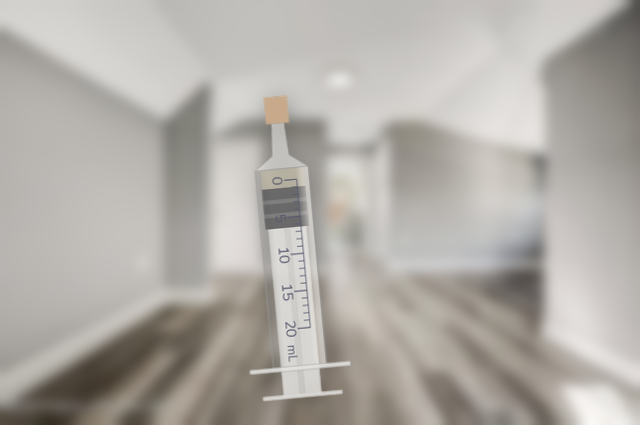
{"value": 1, "unit": "mL"}
